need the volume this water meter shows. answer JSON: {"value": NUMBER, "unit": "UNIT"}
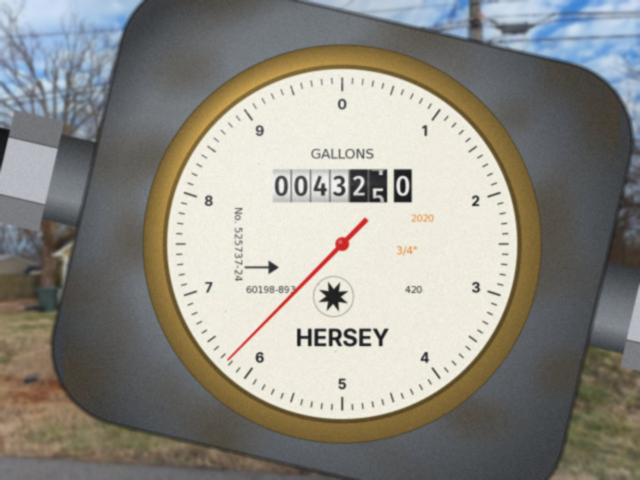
{"value": 43246.2, "unit": "gal"}
